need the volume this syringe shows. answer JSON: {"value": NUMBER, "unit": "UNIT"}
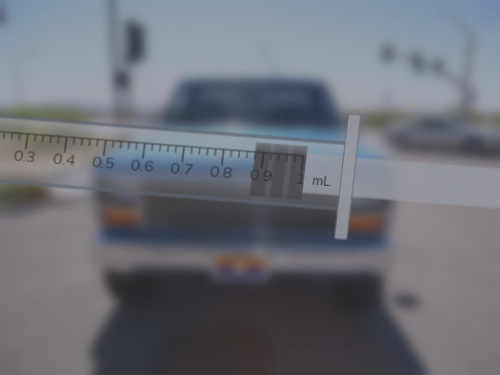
{"value": 0.88, "unit": "mL"}
